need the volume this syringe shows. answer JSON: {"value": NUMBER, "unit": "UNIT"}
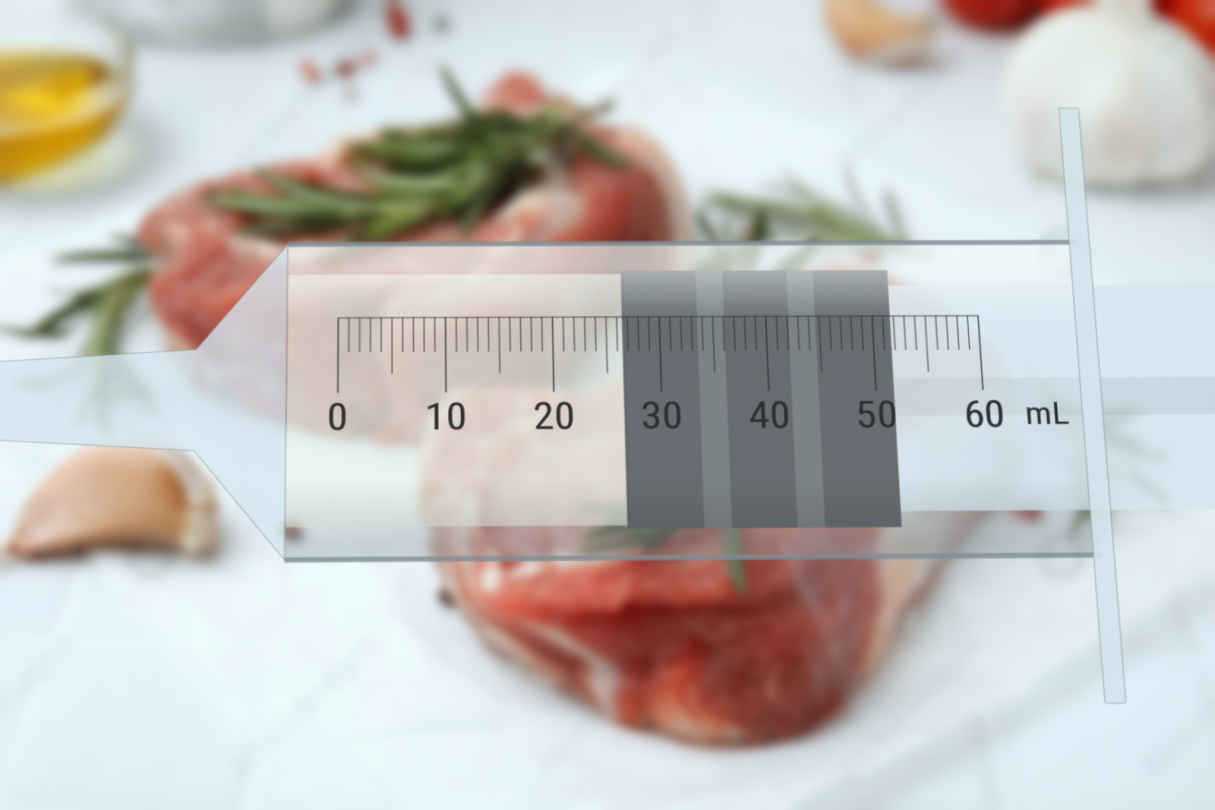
{"value": 26.5, "unit": "mL"}
